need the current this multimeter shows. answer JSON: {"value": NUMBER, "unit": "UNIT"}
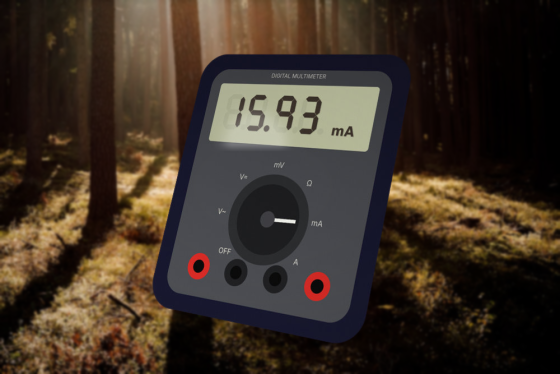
{"value": 15.93, "unit": "mA"}
